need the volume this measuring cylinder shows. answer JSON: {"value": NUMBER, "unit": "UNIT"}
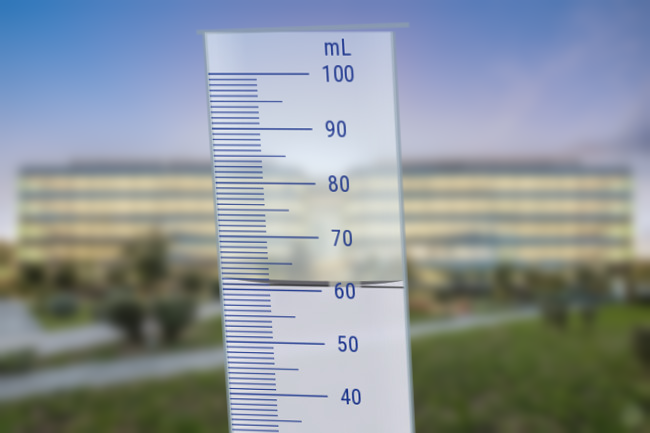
{"value": 61, "unit": "mL"}
